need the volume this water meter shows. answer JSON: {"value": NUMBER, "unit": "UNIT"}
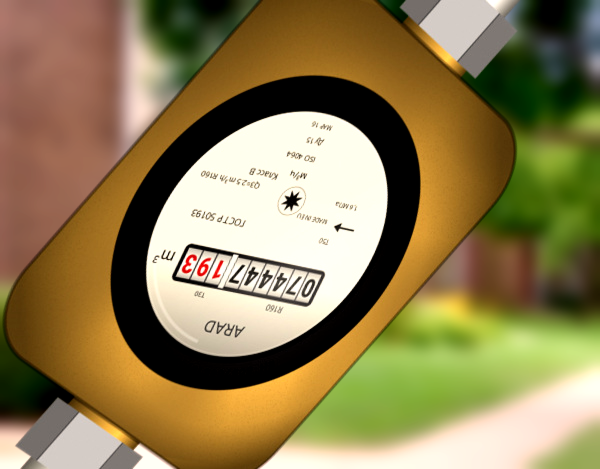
{"value": 74447.193, "unit": "m³"}
